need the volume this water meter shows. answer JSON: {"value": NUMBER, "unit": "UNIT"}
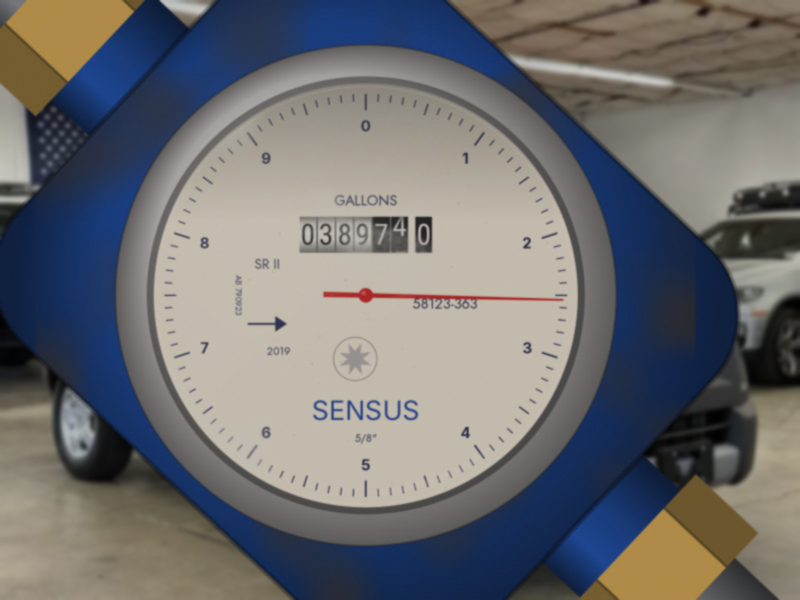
{"value": 389742.5, "unit": "gal"}
